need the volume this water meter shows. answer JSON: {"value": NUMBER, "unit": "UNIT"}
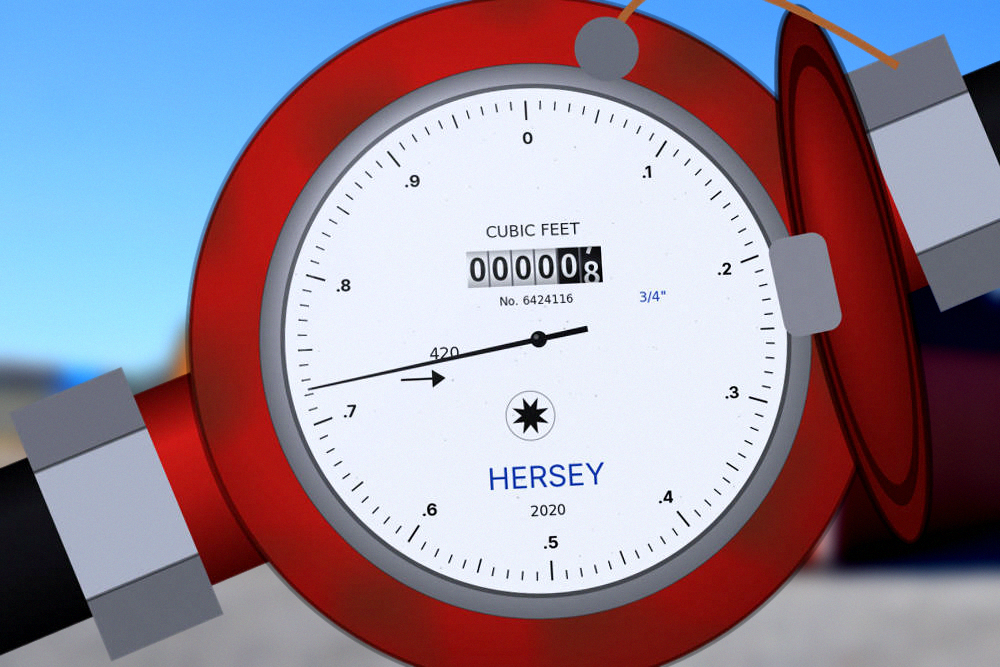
{"value": 7.72, "unit": "ft³"}
